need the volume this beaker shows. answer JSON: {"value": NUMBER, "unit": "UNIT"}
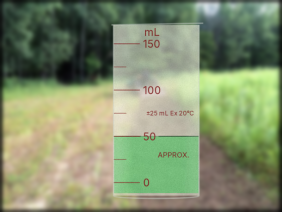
{"value": 50, "unit": "mL"}
